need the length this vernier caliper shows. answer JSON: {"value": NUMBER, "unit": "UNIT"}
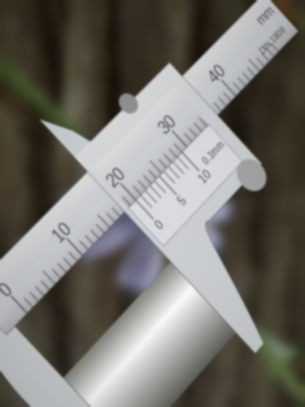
{"value": 20.0, "unit": "mm"}
